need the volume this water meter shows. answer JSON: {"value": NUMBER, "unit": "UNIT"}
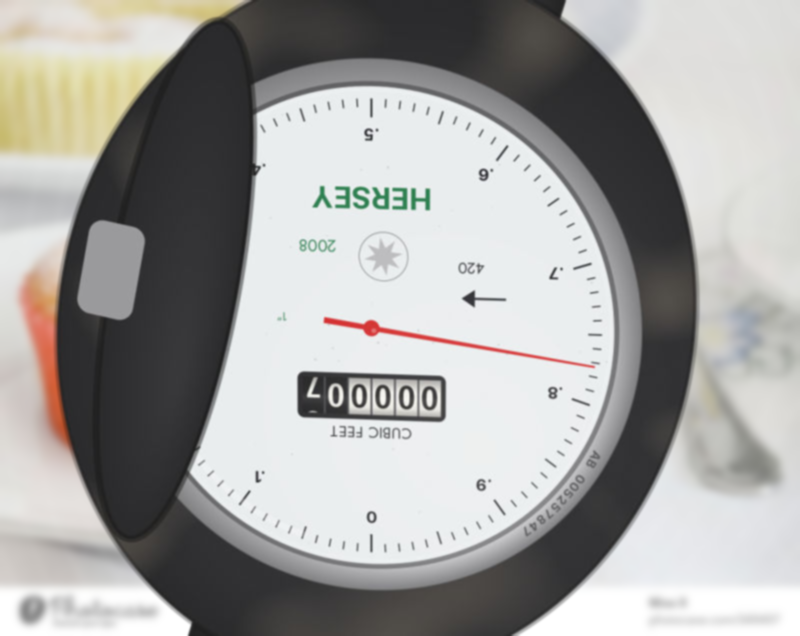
{"value": 6.77, "unit": "ft³"}
